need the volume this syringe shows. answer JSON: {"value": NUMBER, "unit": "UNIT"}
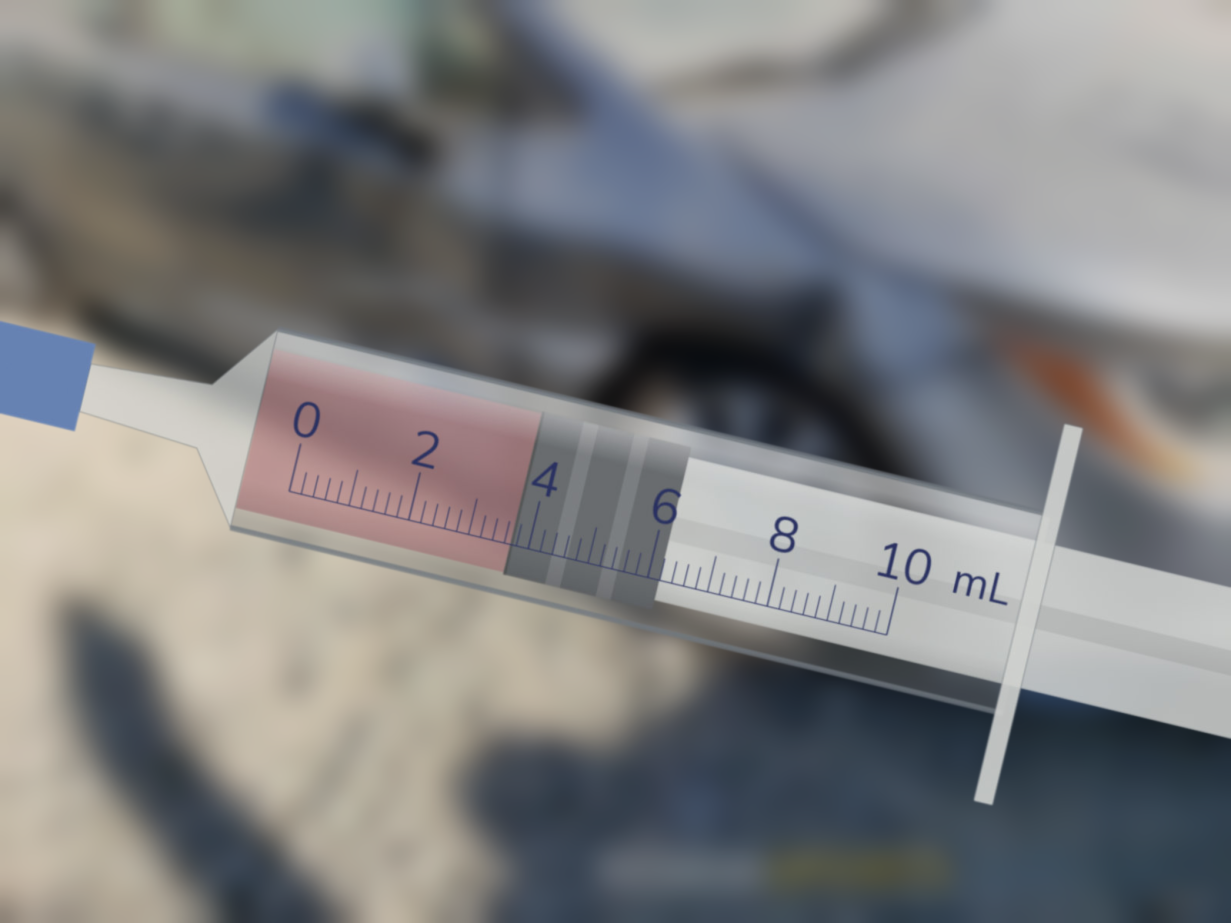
{"value": 3.7, "unit": "mL"}
